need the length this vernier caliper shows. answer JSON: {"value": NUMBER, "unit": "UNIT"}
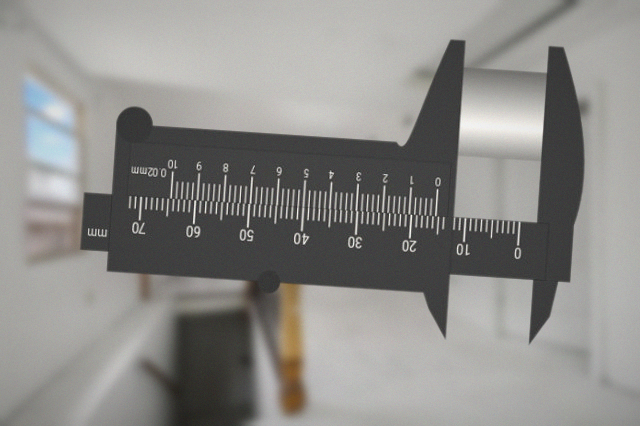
{"value": 15.5, "unit": "mm"}
